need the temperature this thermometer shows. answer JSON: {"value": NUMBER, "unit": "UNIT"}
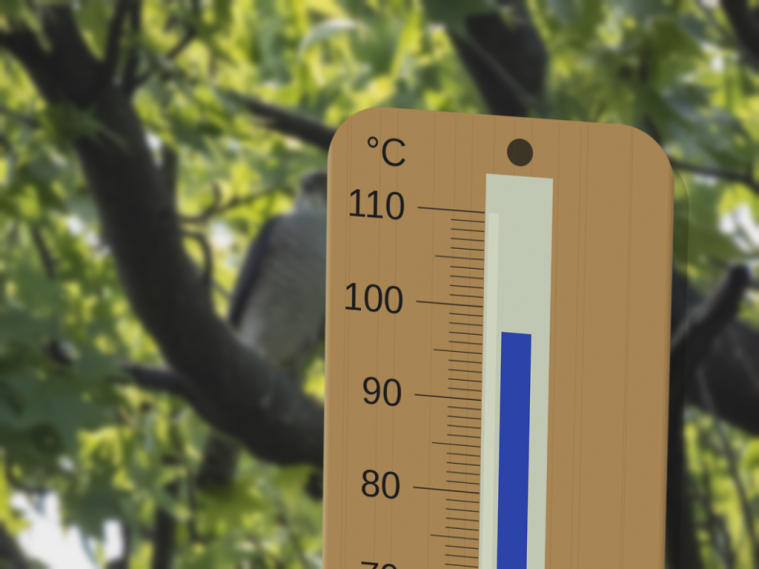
{"value": 97.5, "unit": "°C"}
